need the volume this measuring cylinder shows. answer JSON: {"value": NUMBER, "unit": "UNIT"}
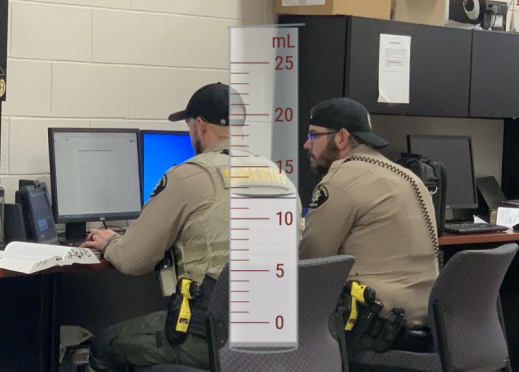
{"value": 12, "unit": "mL"}
